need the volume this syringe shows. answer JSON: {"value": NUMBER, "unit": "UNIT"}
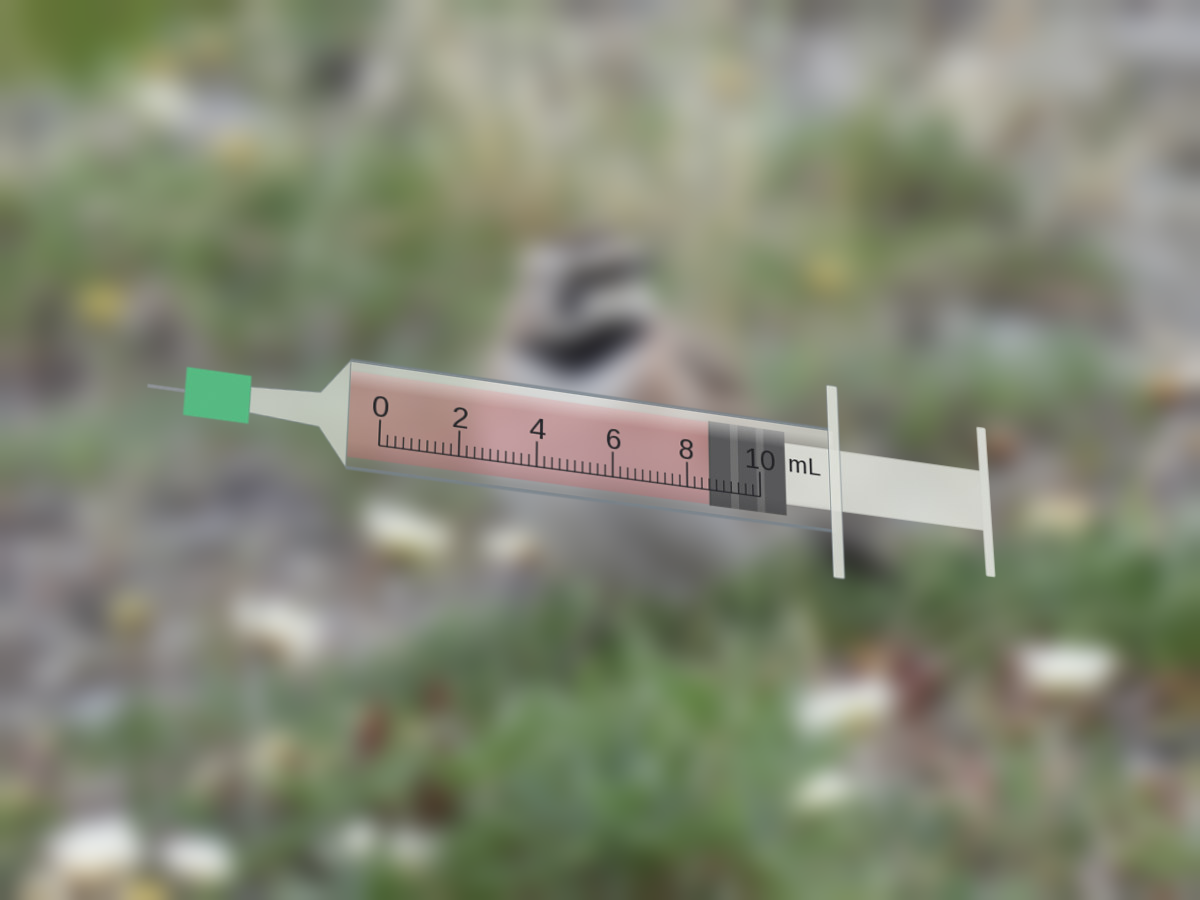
{"value": 8.6, "unit": "mL"}
